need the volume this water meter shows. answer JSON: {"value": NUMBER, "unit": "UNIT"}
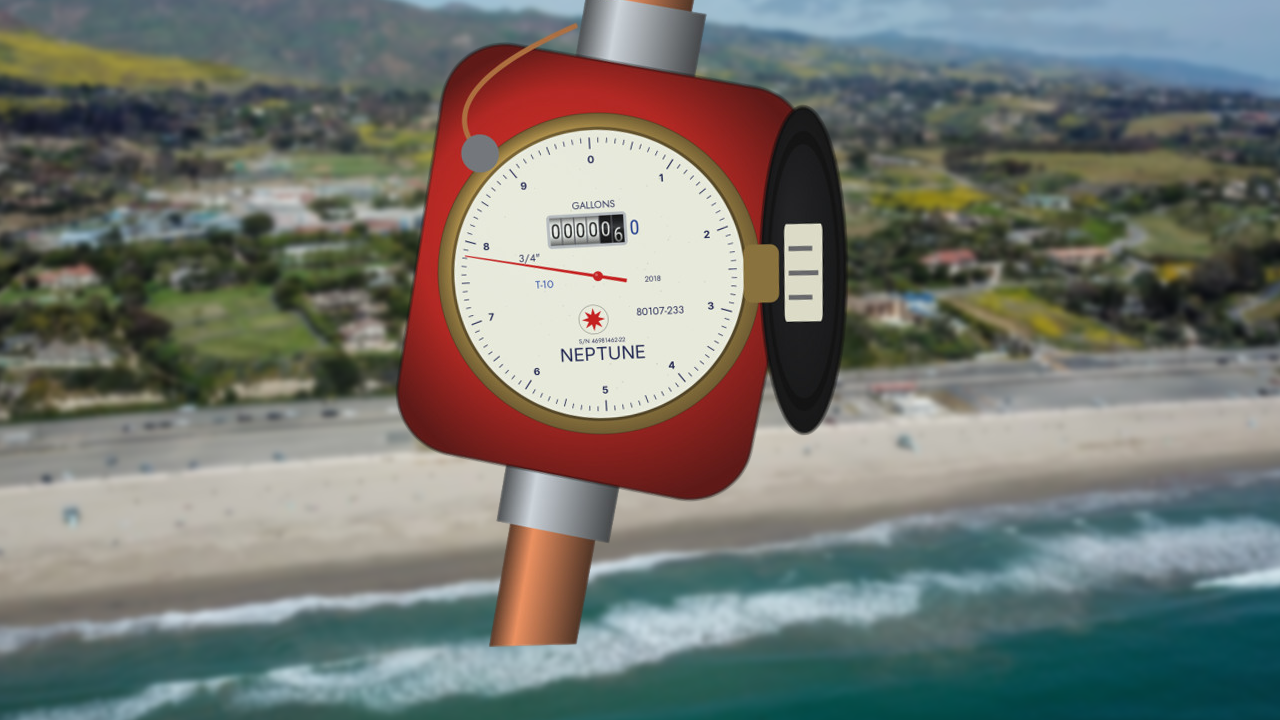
{"value": 57.8, "unit": "gal"}
